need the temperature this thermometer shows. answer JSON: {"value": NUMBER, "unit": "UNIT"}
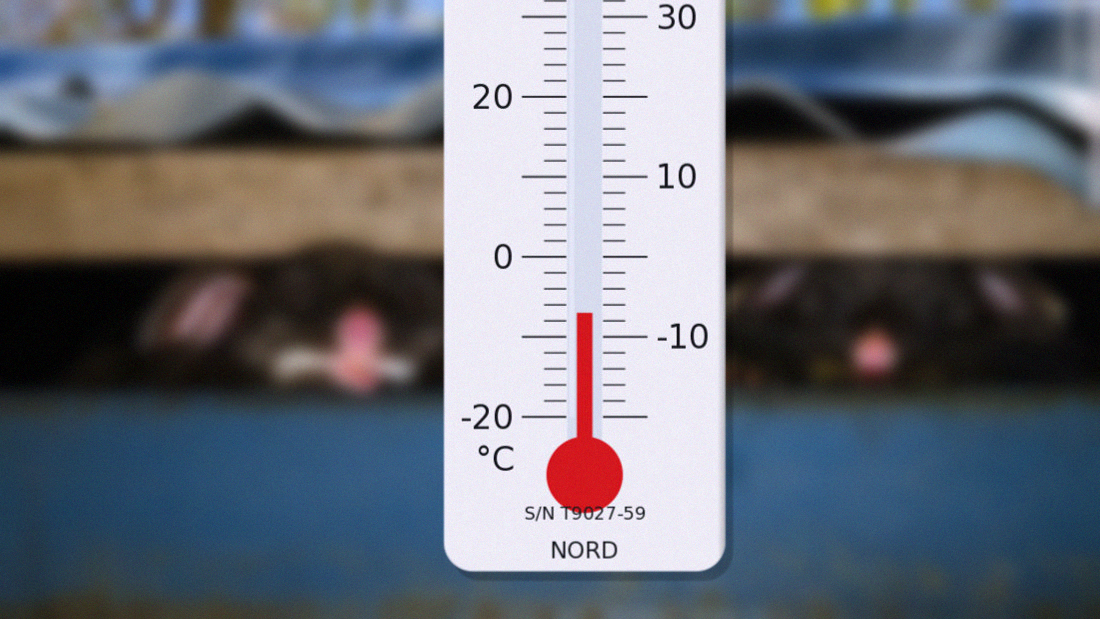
{"value": -7, "unit": "°C"}
